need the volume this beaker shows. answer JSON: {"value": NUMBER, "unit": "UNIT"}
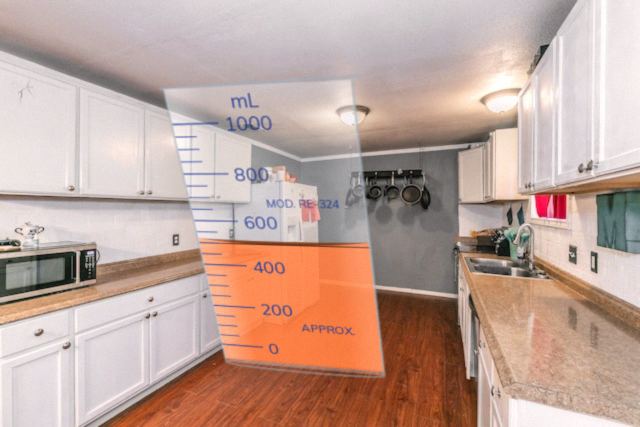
{"value": 500, "unit": "mL"}
